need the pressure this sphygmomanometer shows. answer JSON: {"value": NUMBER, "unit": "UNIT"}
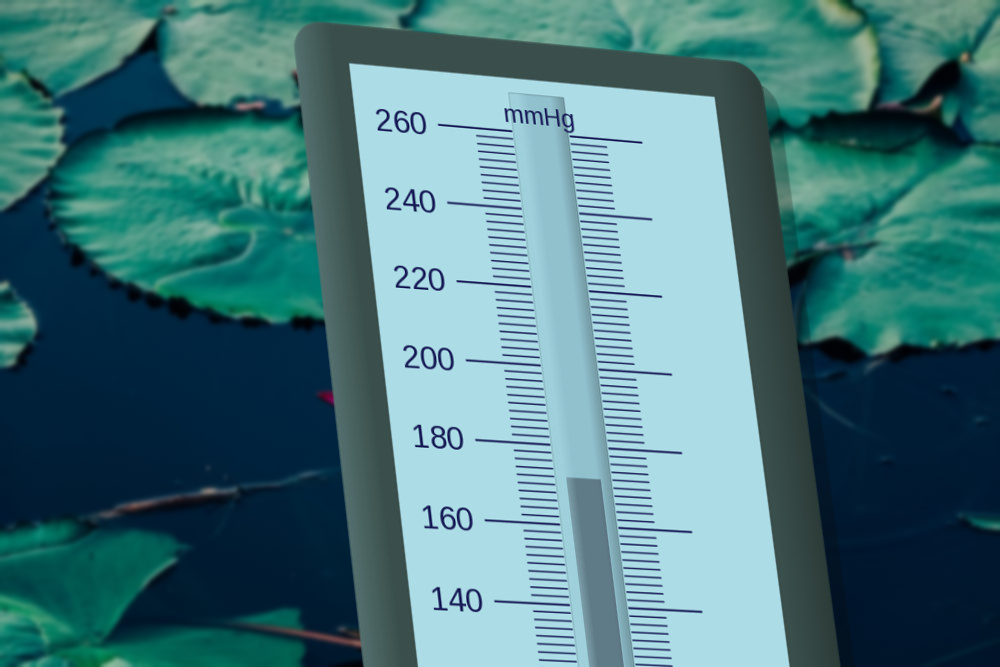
{"value": 172, "unit": "mmHg"}
